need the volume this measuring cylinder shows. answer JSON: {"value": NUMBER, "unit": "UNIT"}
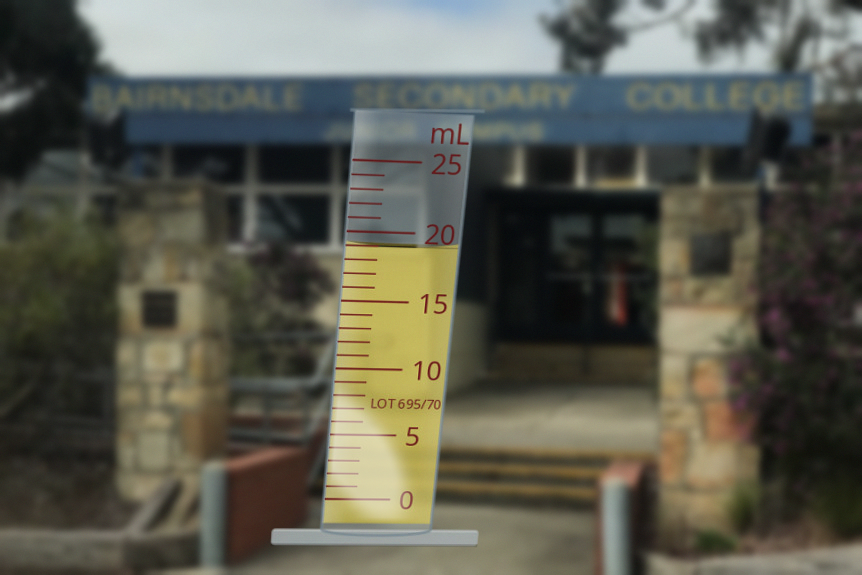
{"value": 19, "unit": "mL"}
